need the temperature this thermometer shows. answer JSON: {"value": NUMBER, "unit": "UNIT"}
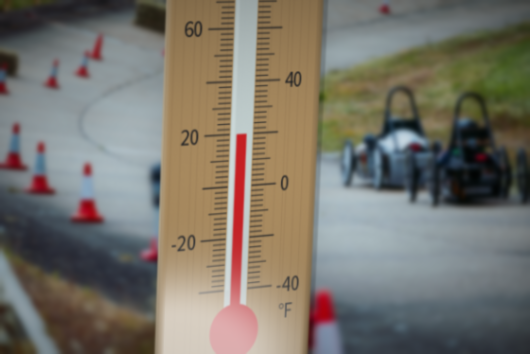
{"value": 20, "unit": "°F"}
